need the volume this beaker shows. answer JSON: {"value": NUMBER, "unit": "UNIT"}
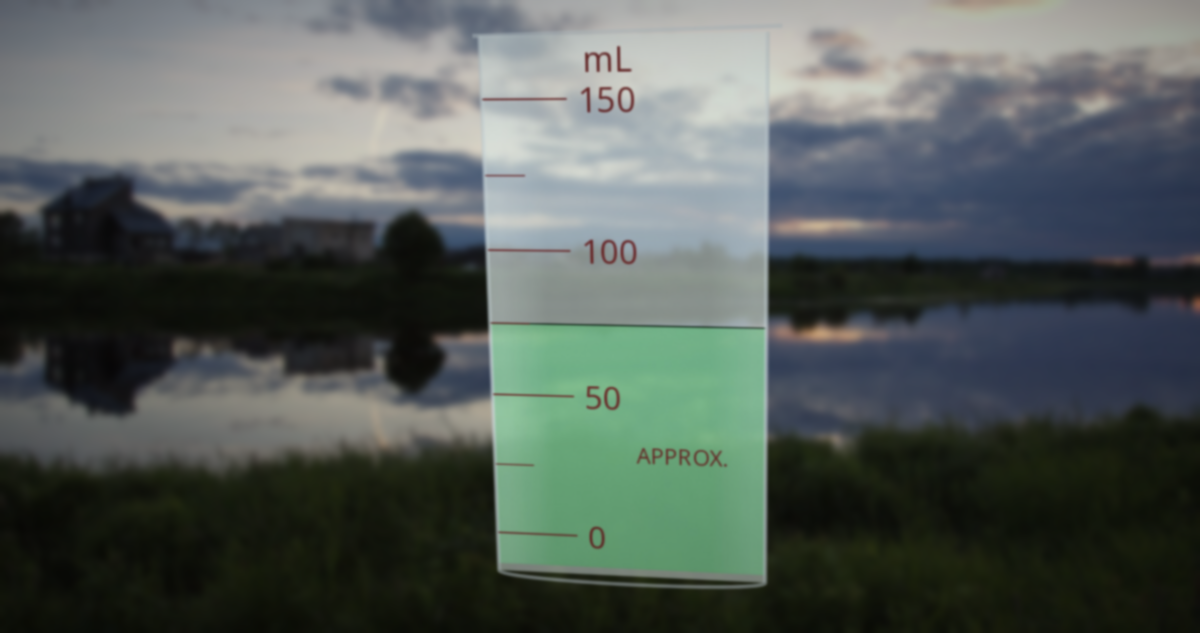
{"value": 75, "unit": "mL"}
